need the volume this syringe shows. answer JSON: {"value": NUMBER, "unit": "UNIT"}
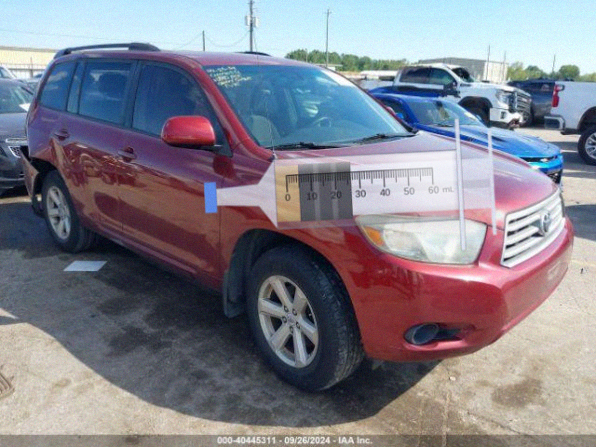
{"value": 5, "unit": "mL"}
